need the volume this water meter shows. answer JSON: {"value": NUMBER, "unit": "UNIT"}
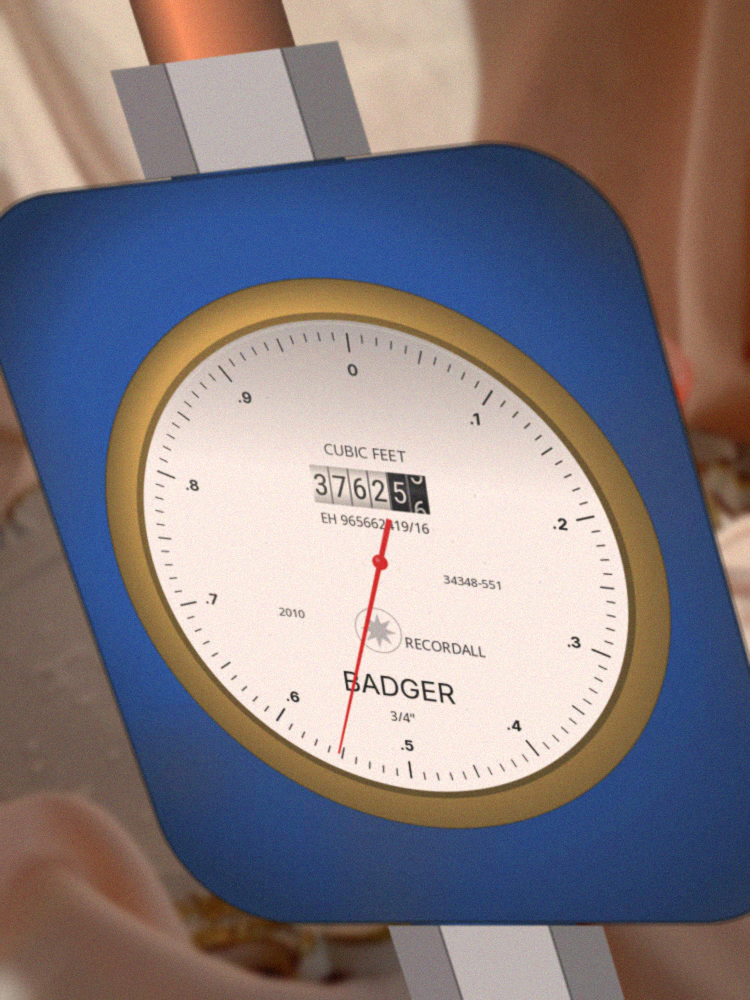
{"value": 376255.55, "unit": "ft³"}
